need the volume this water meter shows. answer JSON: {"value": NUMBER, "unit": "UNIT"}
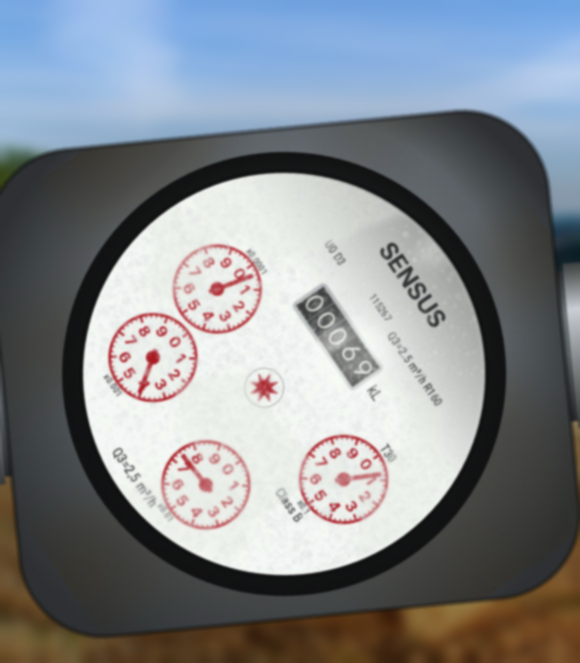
{"value": 69.0740, "unit": "kL"}
